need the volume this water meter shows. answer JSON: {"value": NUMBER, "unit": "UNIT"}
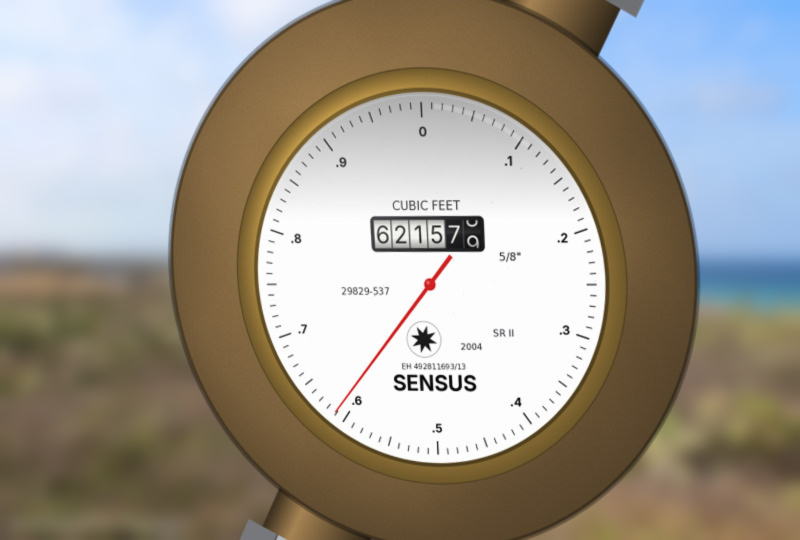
{"value": 621578.61, "unit": "ft³"}
